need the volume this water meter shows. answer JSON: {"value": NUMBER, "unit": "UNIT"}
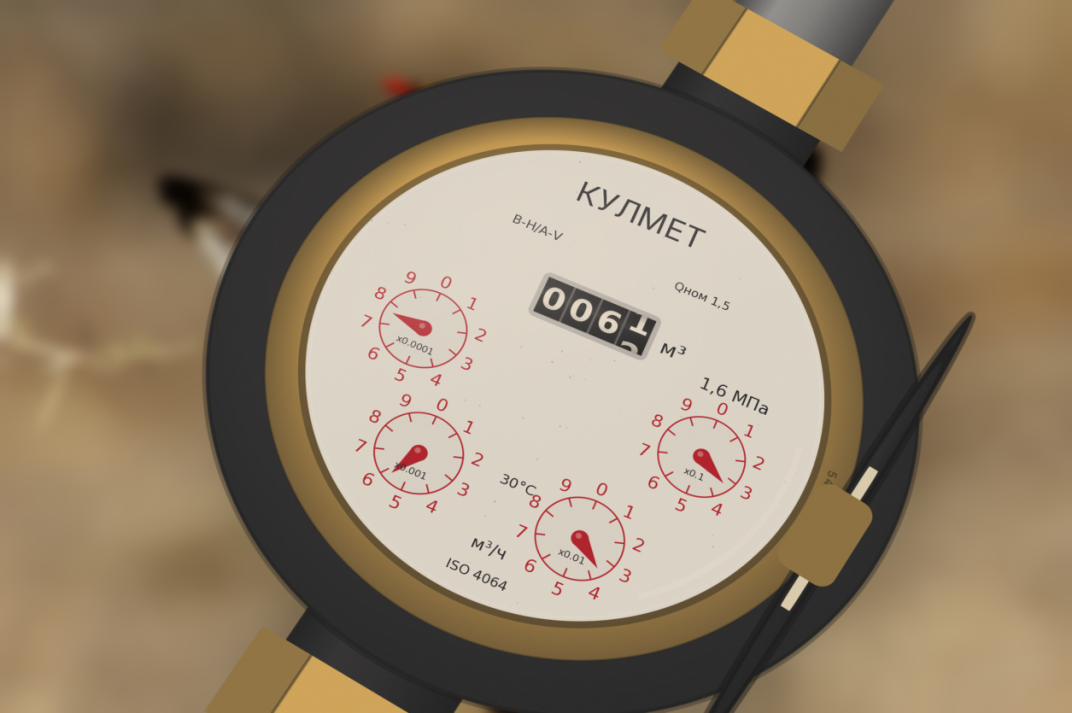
{"value": 61.3357, "unit": "m³"}
